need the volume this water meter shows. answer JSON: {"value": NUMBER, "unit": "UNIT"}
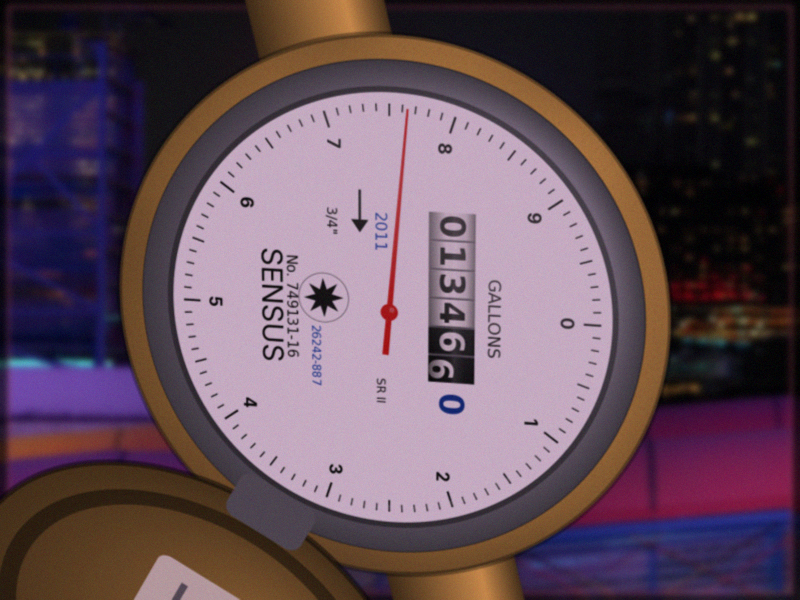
{"value": 134657.6, "unit": "gal"}
